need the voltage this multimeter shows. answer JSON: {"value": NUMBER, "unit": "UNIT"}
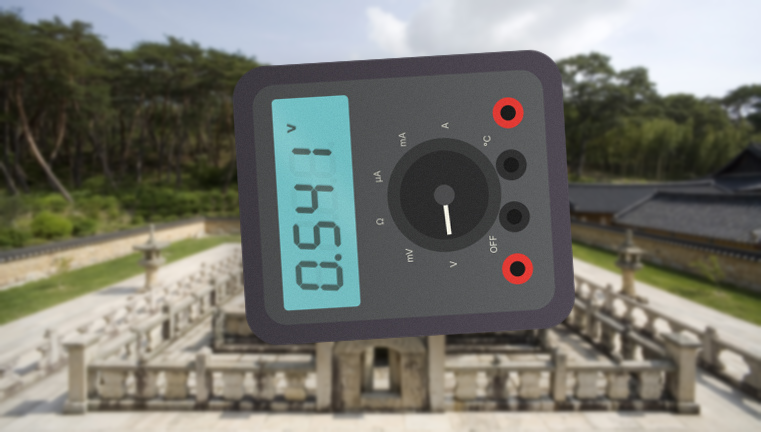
{"value": 0.541, "unit": "V"}
